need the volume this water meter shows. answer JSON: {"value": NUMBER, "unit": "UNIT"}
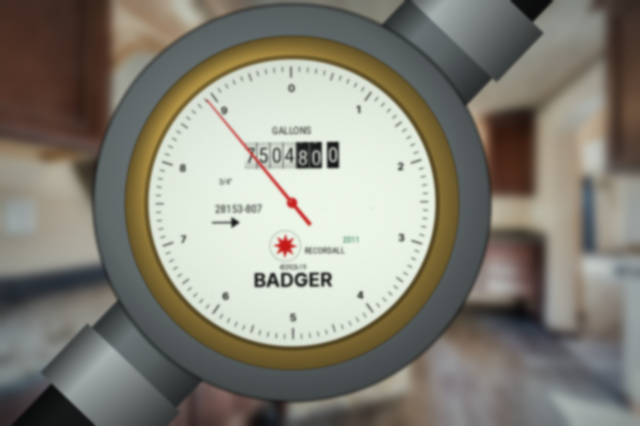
{"value": 7504798.9, "unit": "gal"}
